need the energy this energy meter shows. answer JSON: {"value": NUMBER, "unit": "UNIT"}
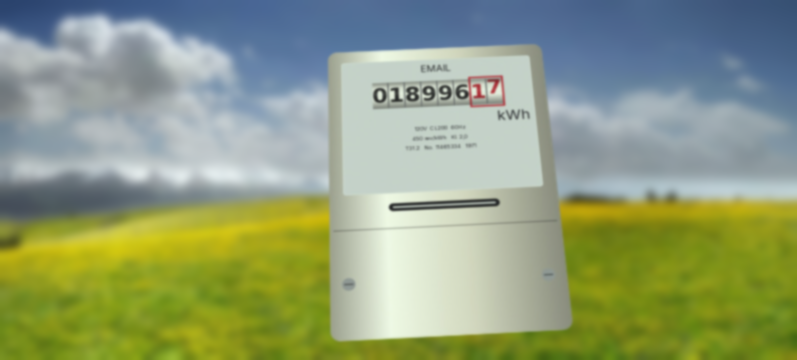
{"value": 18996.17, "unit": "kWh"}
